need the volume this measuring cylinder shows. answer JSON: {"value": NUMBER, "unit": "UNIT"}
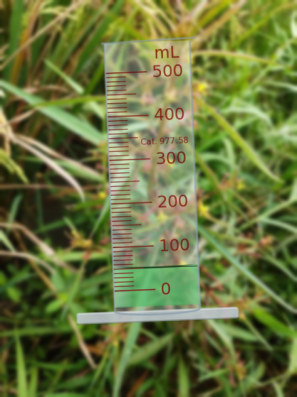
{"value": 50, "unit": "mL"}
